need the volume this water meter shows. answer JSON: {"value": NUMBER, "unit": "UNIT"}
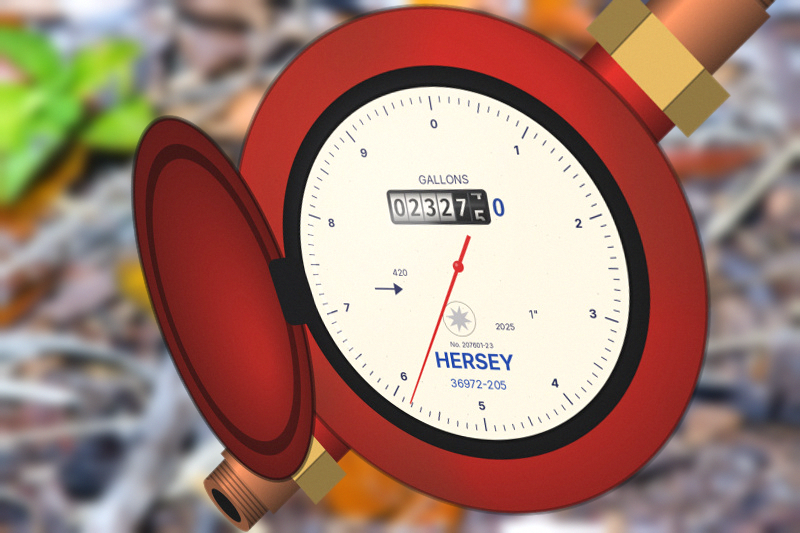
{"value": 232745.8, "unit": "gal"}
